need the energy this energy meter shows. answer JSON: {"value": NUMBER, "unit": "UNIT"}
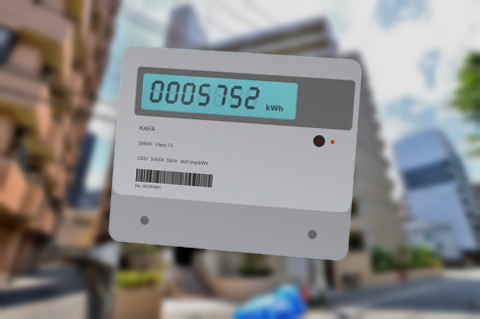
{"value": 5752, "unit": "kWh"}
